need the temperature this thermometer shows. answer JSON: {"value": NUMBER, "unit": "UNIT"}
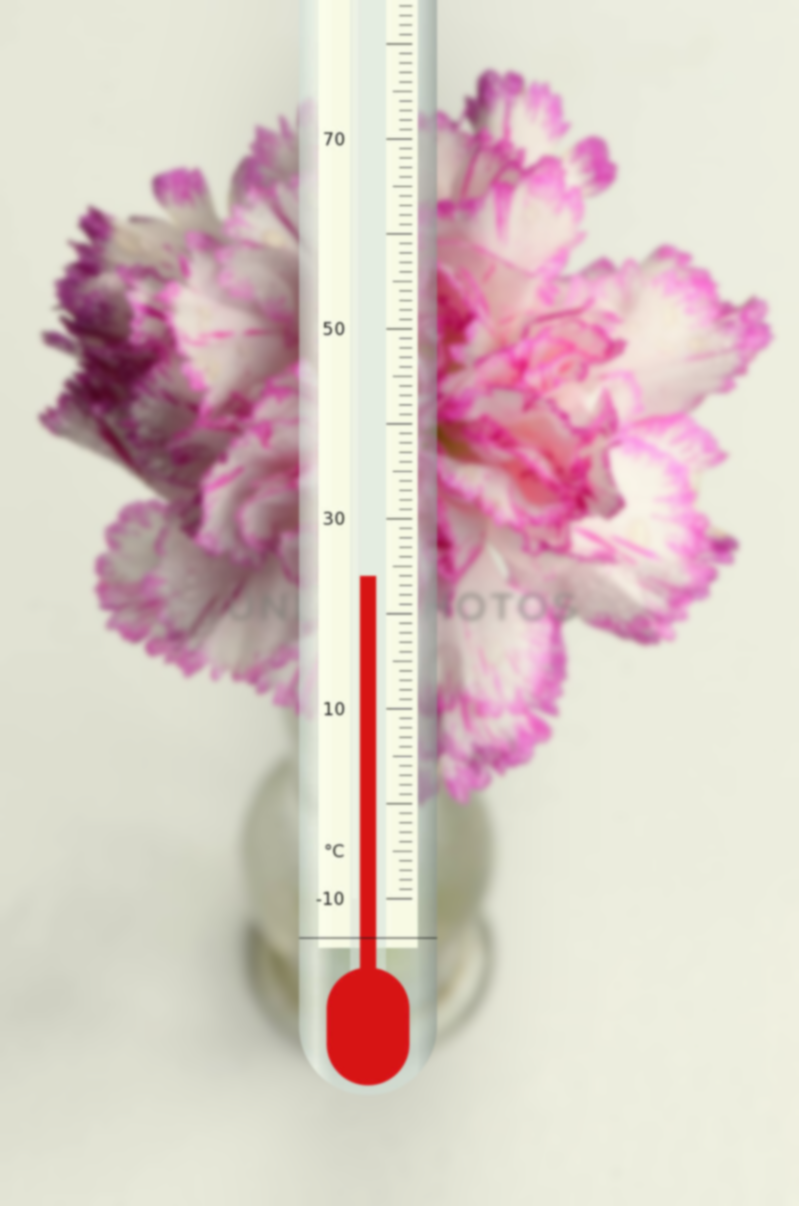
{"value": 24, "unit": "°C"}
